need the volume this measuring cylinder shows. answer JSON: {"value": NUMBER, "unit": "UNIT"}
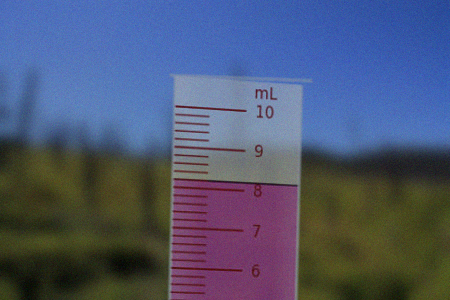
{"value": 8.2, "unit": "mL"}
